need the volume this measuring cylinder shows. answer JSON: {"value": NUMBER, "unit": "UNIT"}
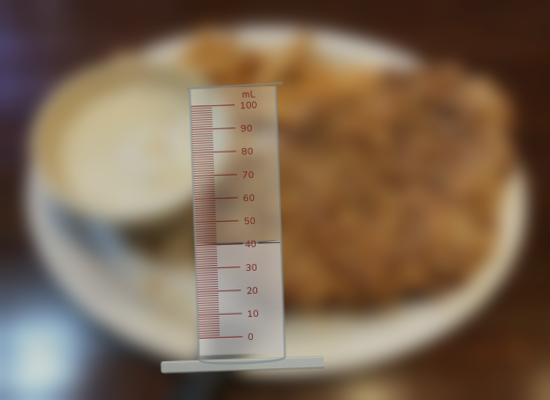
{"value": 40, "unit": "mL"}
